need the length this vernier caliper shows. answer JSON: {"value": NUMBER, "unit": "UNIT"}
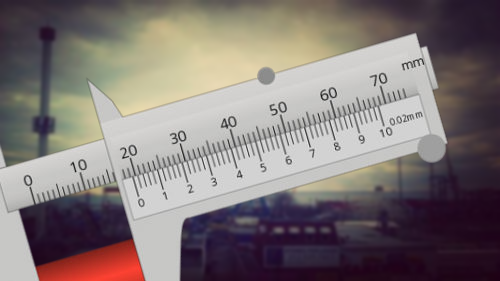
{"value": 19.5, "unit": "mm"}
